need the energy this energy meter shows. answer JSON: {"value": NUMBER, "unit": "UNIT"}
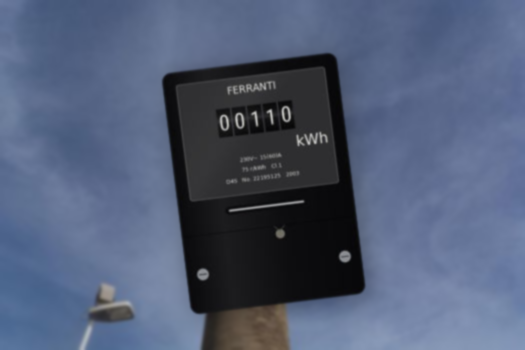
{"value": 110, "unit": "kWh"}
